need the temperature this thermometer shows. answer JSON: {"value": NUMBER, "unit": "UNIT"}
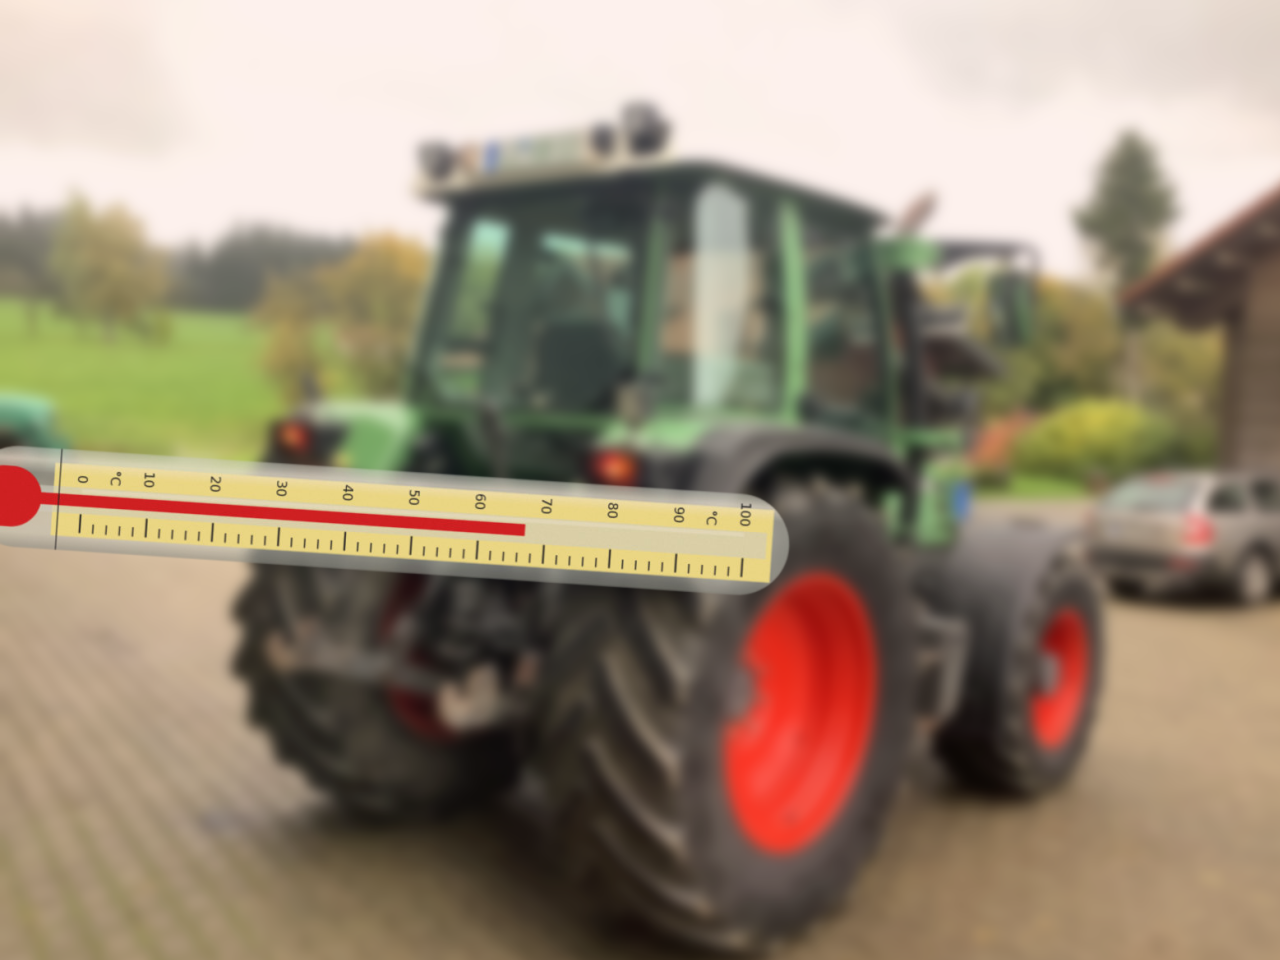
{"value": 67, "unit": "°C"}
